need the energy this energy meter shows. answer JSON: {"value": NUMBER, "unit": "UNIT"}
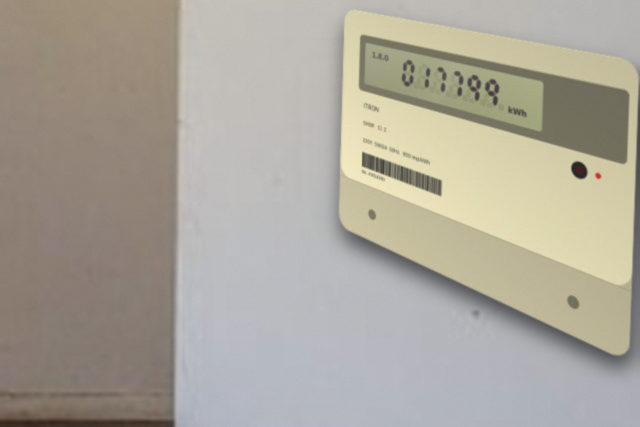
{"value": 17799, "unit": "kWh"}
